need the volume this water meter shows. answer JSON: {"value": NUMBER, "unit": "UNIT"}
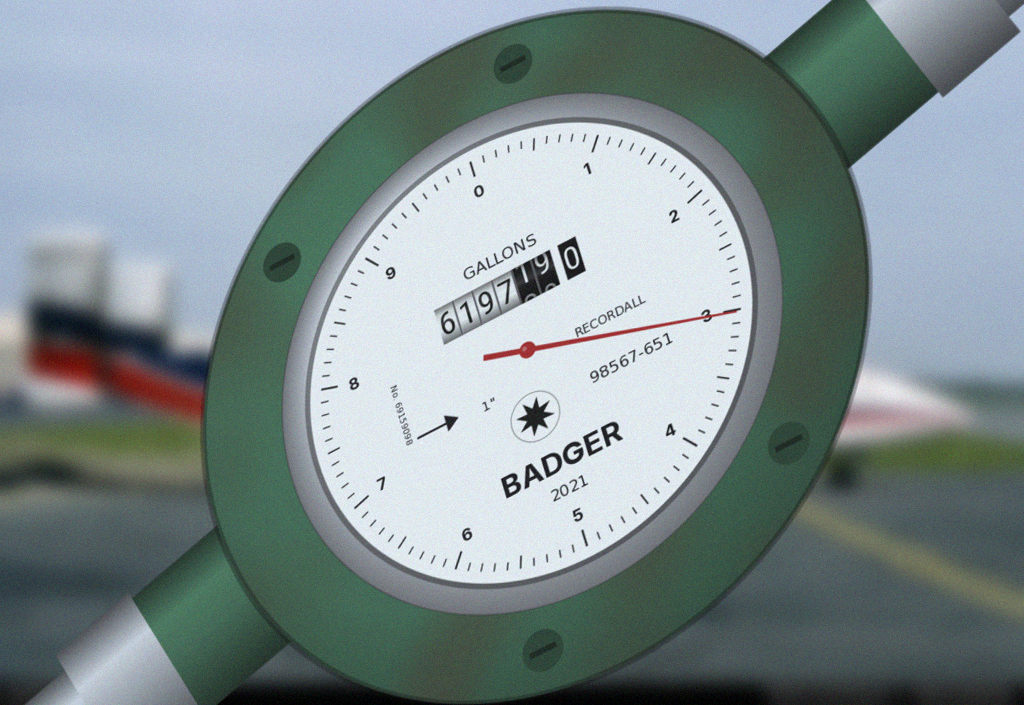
{"value": 6197193.0, "unit": "gal"}
